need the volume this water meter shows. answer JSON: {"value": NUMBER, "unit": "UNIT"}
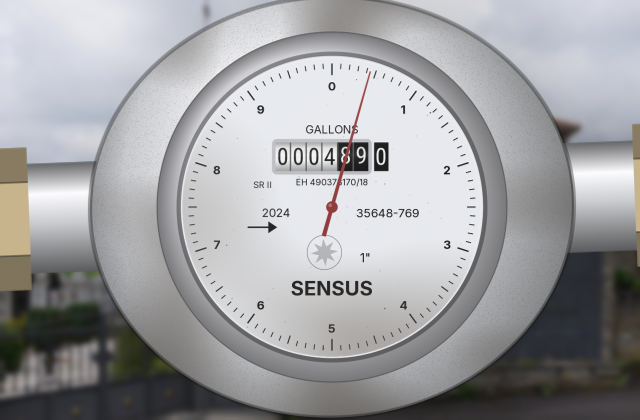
{"value": 4890.4, "unit": "gal"}
